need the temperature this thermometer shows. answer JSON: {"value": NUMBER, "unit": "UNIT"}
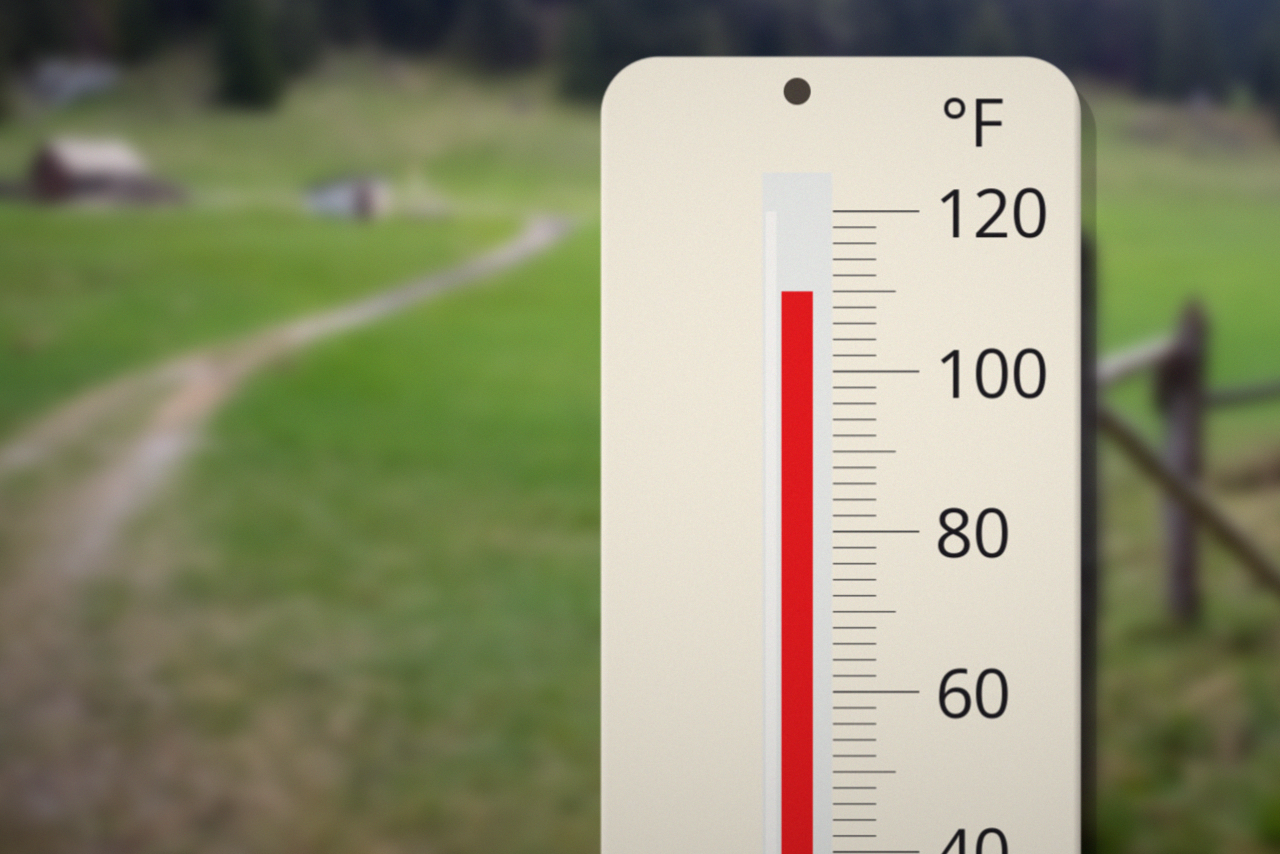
{"value": 110, "unit": "°F"}
